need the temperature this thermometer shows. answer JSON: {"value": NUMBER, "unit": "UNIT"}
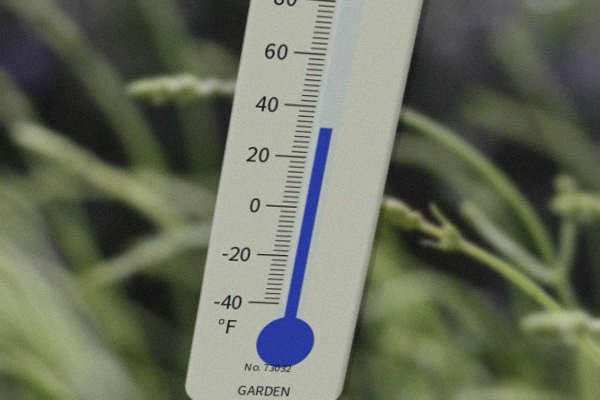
{"value": 32, "unit": "°F"}
